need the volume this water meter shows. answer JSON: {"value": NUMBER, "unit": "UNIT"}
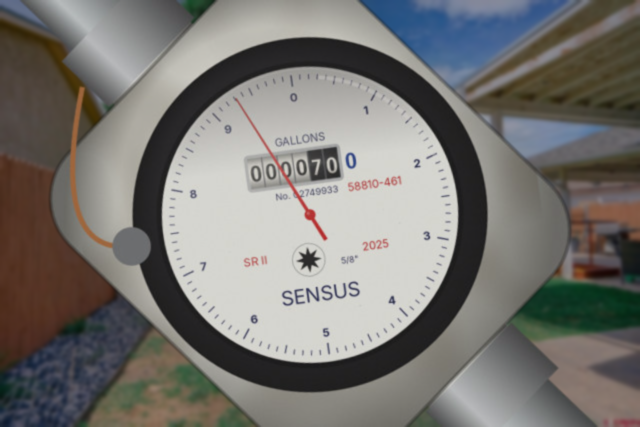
{"value": 699.3, "unit": "gal"}
